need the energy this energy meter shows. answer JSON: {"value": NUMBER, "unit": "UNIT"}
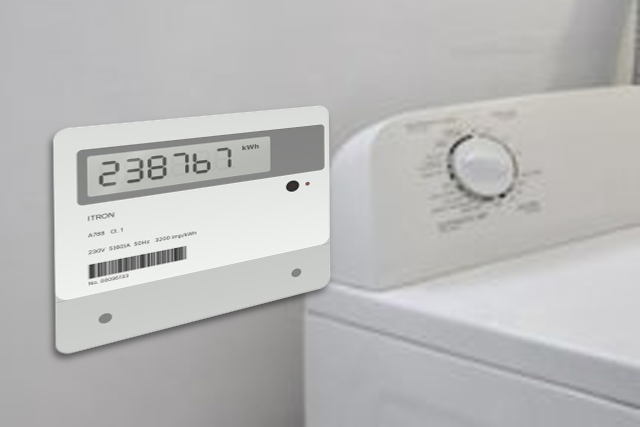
{"value": 238767, "unit": "kWh"}
